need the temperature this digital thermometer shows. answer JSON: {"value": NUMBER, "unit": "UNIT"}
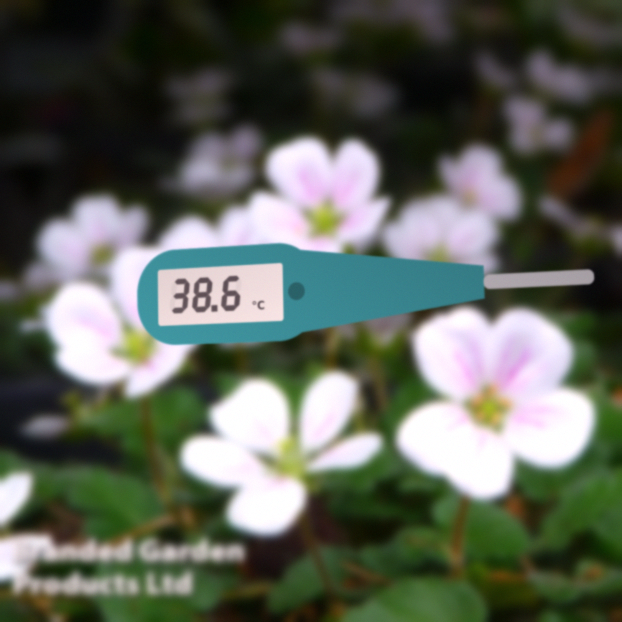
{"value": 38.6, "unit": "°C"}
